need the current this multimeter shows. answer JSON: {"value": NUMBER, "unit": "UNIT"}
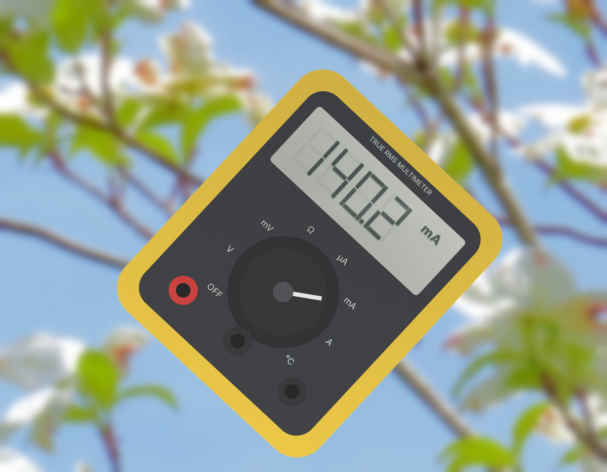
{"value": 140.2, "unit": "mA"}
